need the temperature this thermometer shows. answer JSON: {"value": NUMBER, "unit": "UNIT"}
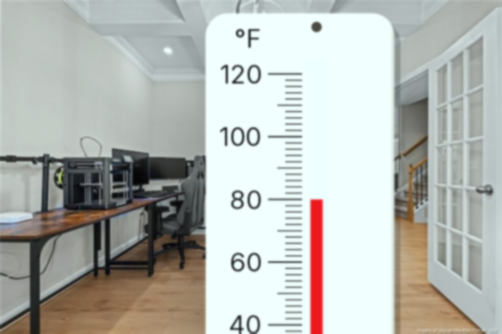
{"value": 80, "unit": "°F"}
